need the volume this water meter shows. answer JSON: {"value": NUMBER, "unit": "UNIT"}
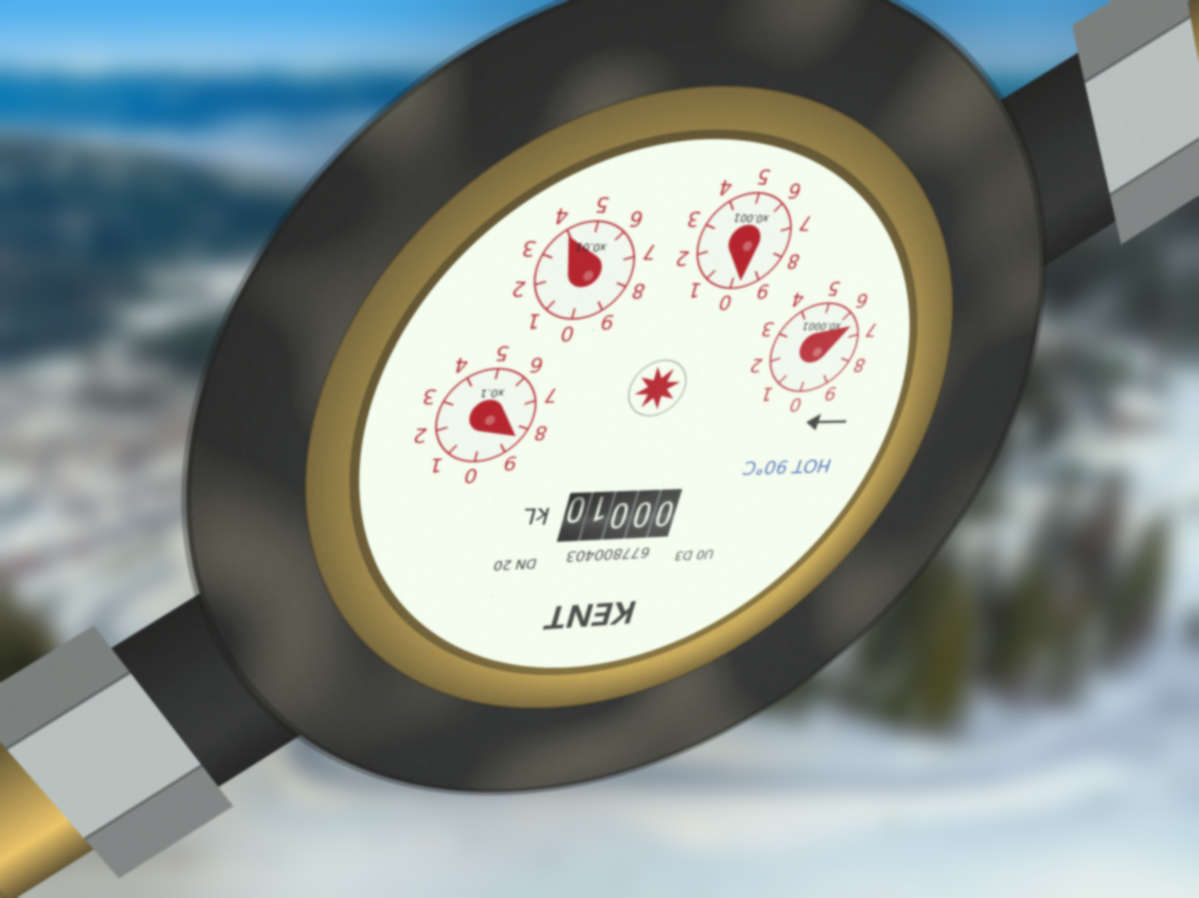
{"value": 9.8396, "unit": "kL"}
